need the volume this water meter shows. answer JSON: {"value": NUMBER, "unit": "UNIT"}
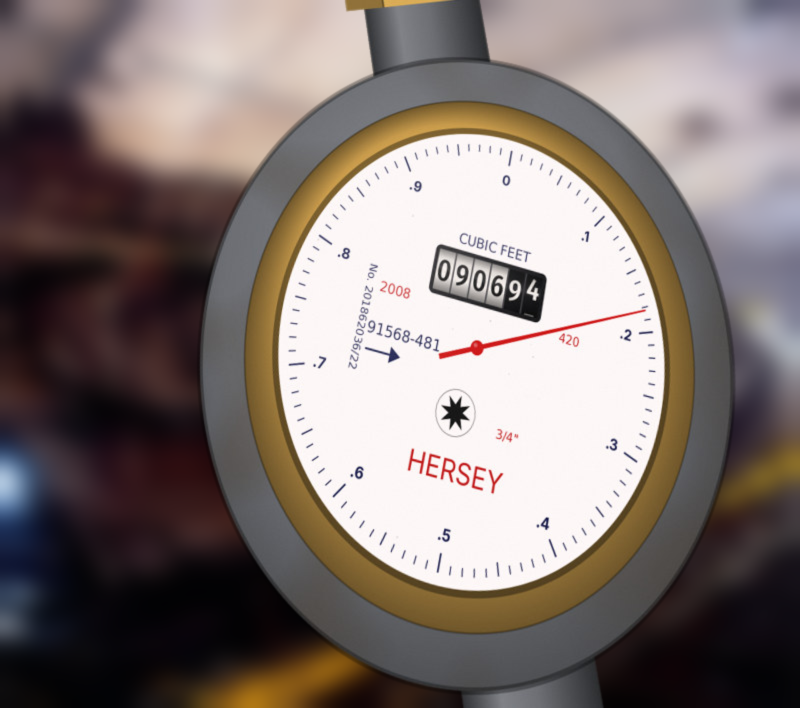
{"value": 90694.18, "unit": "ft³"}
